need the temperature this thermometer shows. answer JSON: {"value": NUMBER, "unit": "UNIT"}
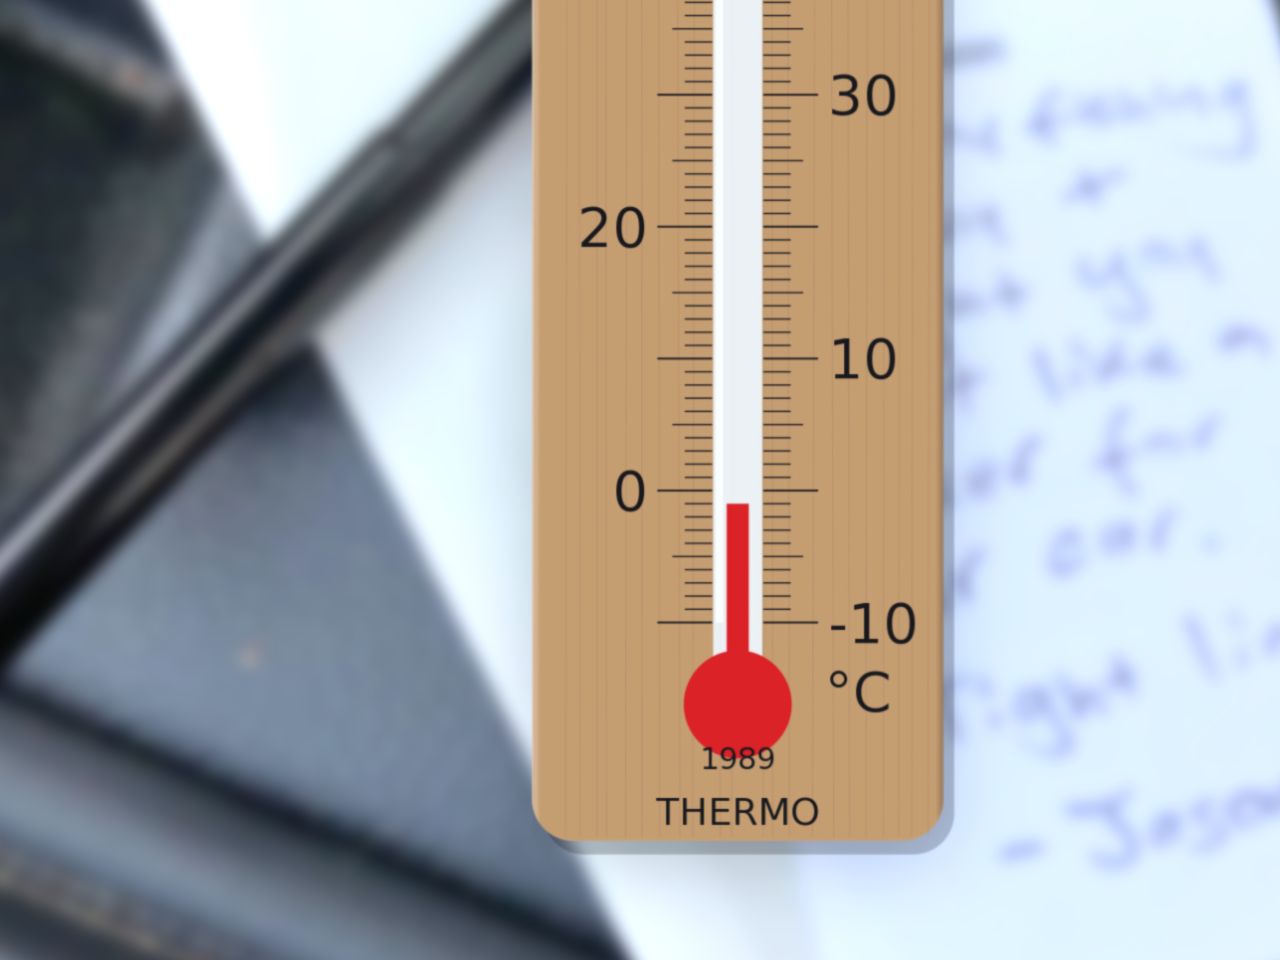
{"value": -1, "unit": "°C"}
